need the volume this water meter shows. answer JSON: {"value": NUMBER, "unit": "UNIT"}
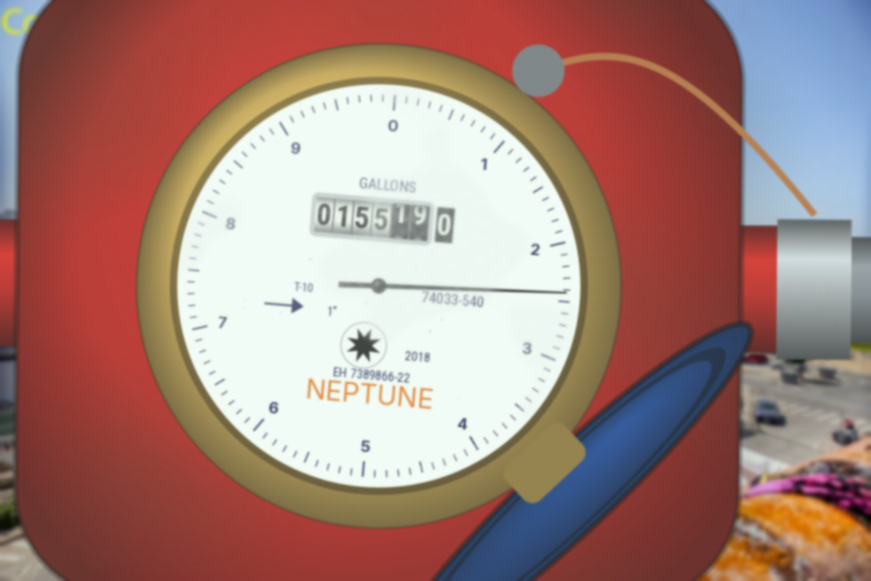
{"value": 155192.4, "unit": "gal"}
